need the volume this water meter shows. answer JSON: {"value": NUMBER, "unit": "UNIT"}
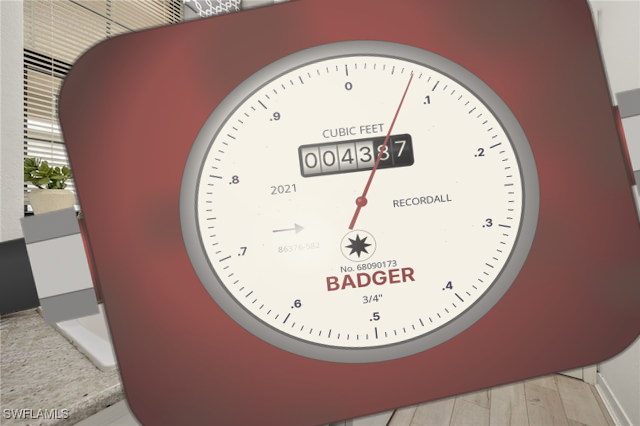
{"value": 4387.07, "unit": "ft³"}
